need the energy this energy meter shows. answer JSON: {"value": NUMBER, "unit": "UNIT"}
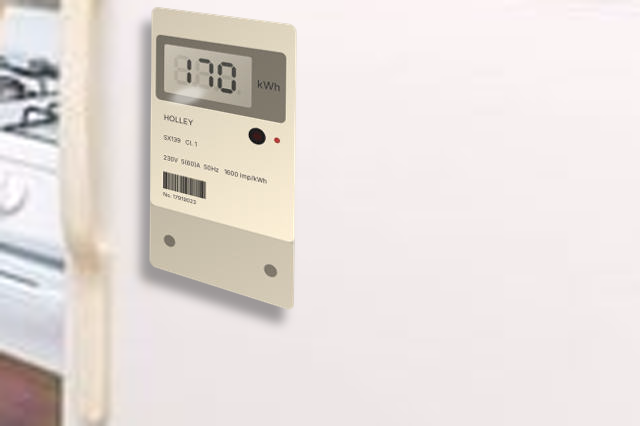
{"value": 170, "unit": "kWh"}
